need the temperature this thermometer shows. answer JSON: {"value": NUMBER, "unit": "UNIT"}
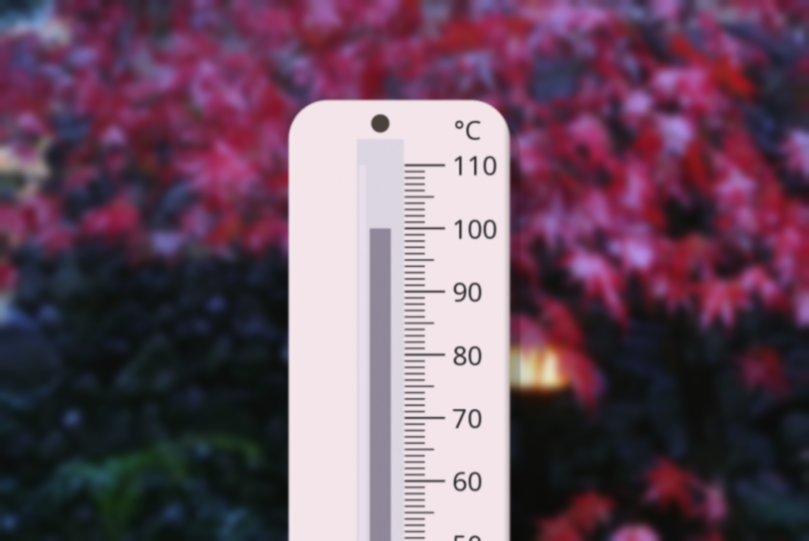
{"value": 100, "unit": "°C"}
